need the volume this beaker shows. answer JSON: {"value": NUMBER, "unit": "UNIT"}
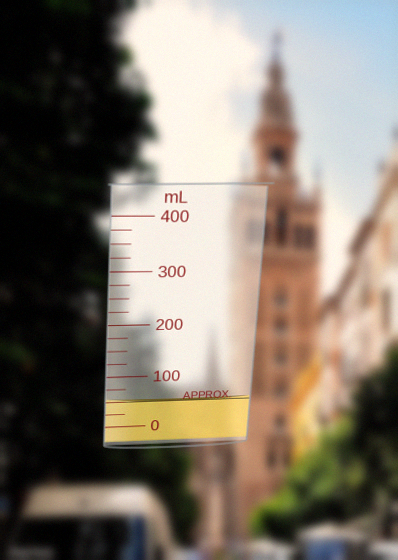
{"value": 50, "unit": "mL"}
